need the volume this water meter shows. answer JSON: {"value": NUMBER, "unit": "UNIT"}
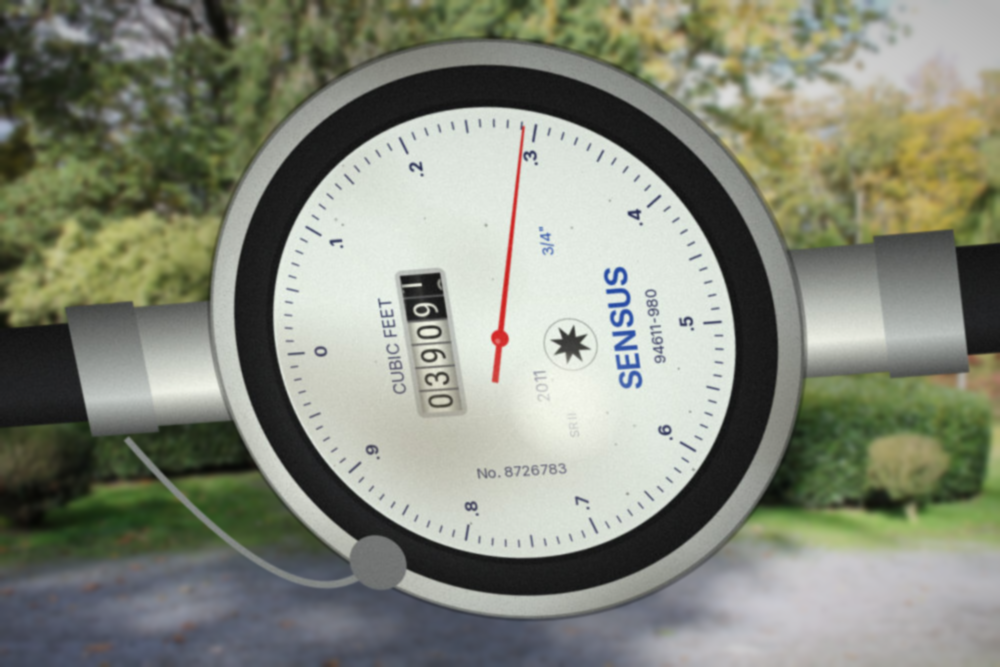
{"value": 39091.29, "unit": "ft³"}
